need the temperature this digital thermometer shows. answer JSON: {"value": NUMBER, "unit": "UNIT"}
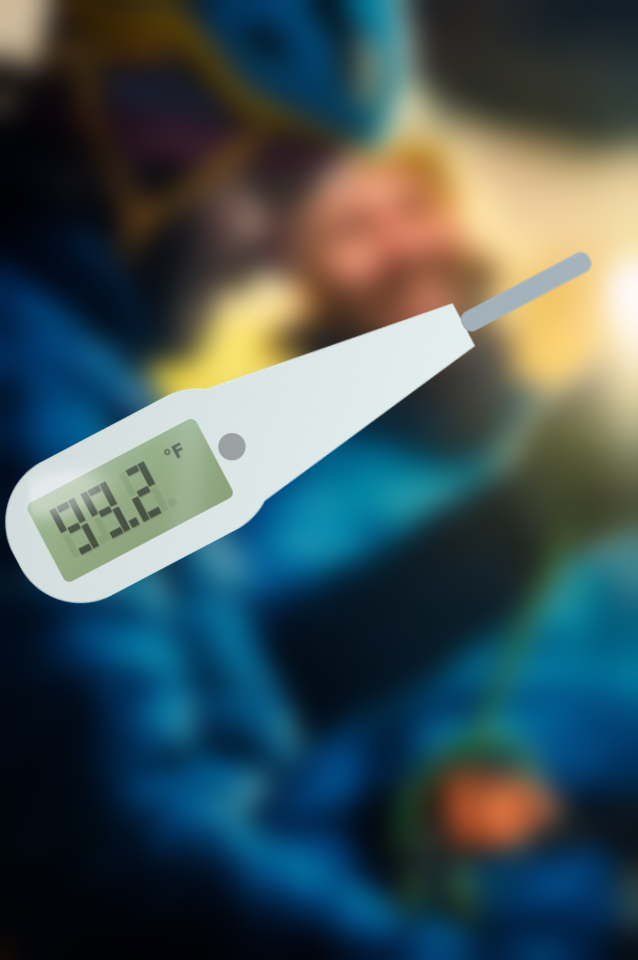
{"value": 99.2, "unit": "°F"}
